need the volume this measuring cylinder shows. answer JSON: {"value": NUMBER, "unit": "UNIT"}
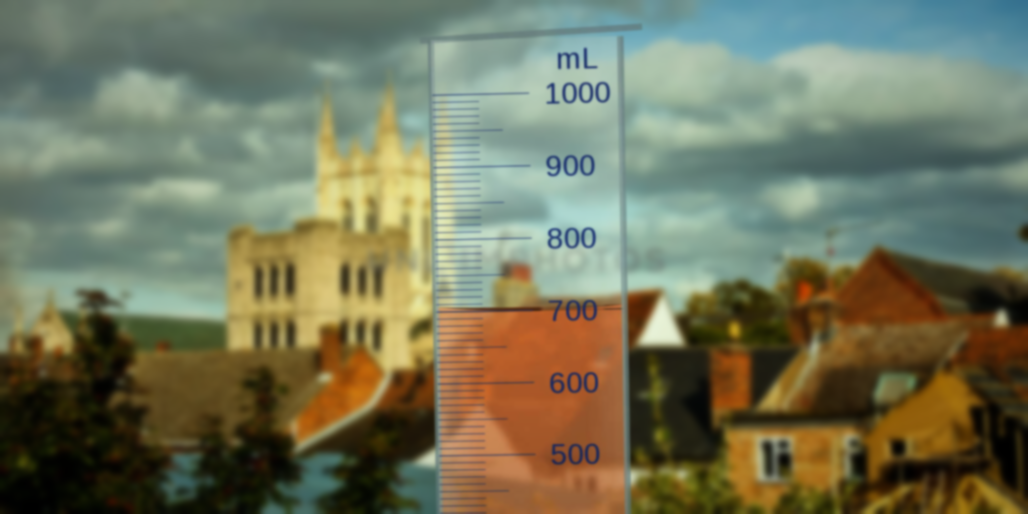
{"value": 700, "unit": "mL"}
